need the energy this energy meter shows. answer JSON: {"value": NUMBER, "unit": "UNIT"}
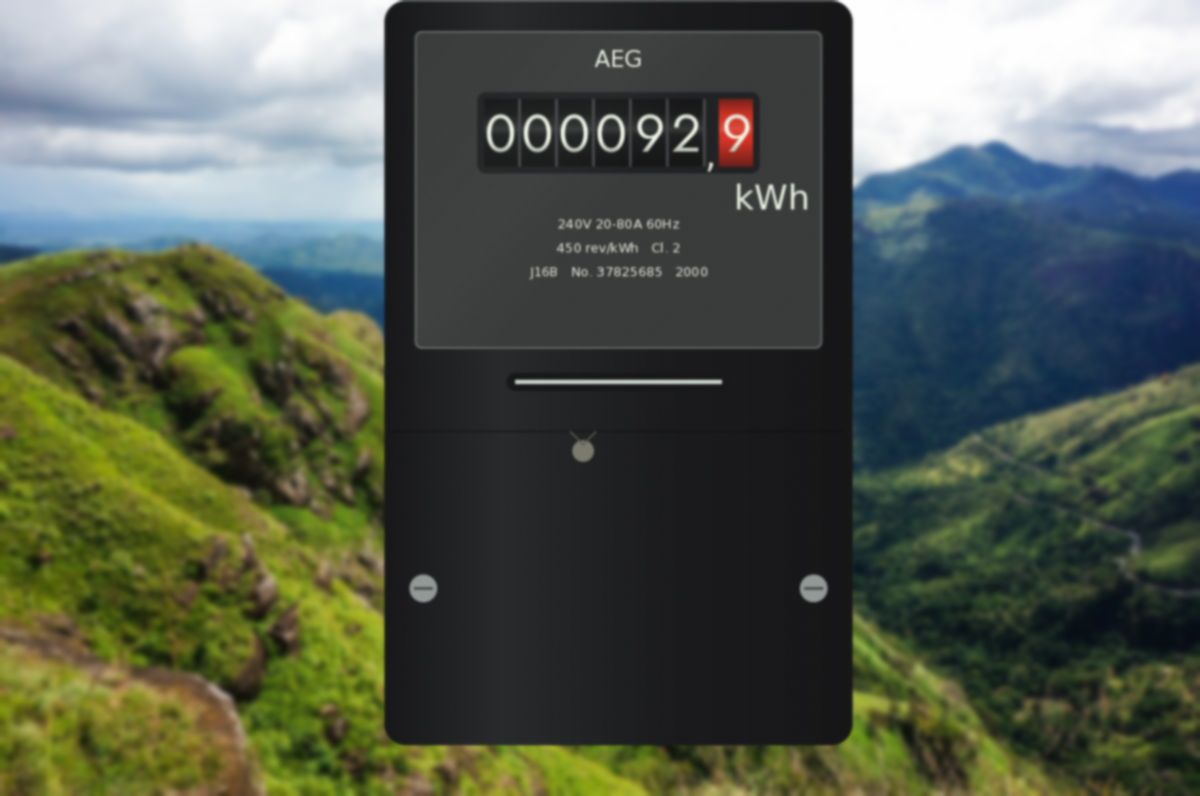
{"value": 92.9, "unit": "kWh"}
